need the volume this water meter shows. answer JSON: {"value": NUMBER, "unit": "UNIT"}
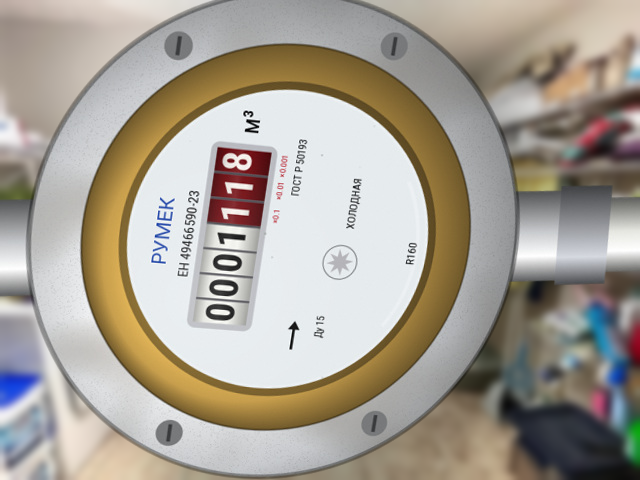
{"value": 1.118, "unit": "m³"}
